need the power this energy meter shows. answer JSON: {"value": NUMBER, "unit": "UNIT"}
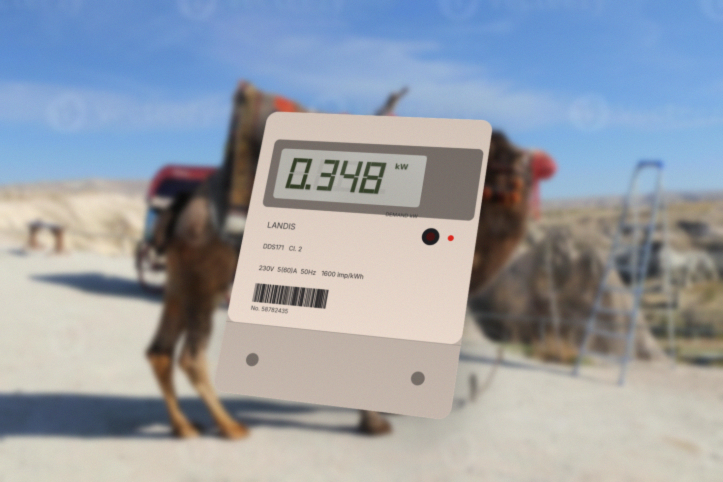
{"value": 0.348, "unit": "kW"}
